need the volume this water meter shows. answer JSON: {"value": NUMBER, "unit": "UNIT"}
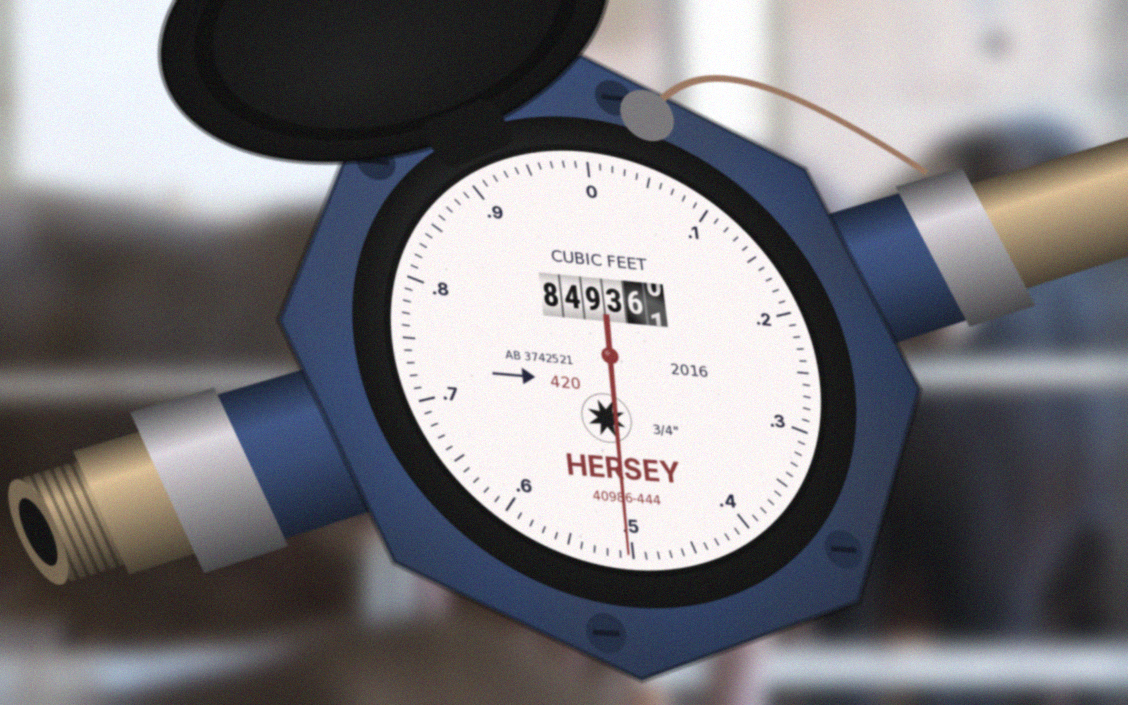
{"value": 849360.50, "unit": "ft³"}
